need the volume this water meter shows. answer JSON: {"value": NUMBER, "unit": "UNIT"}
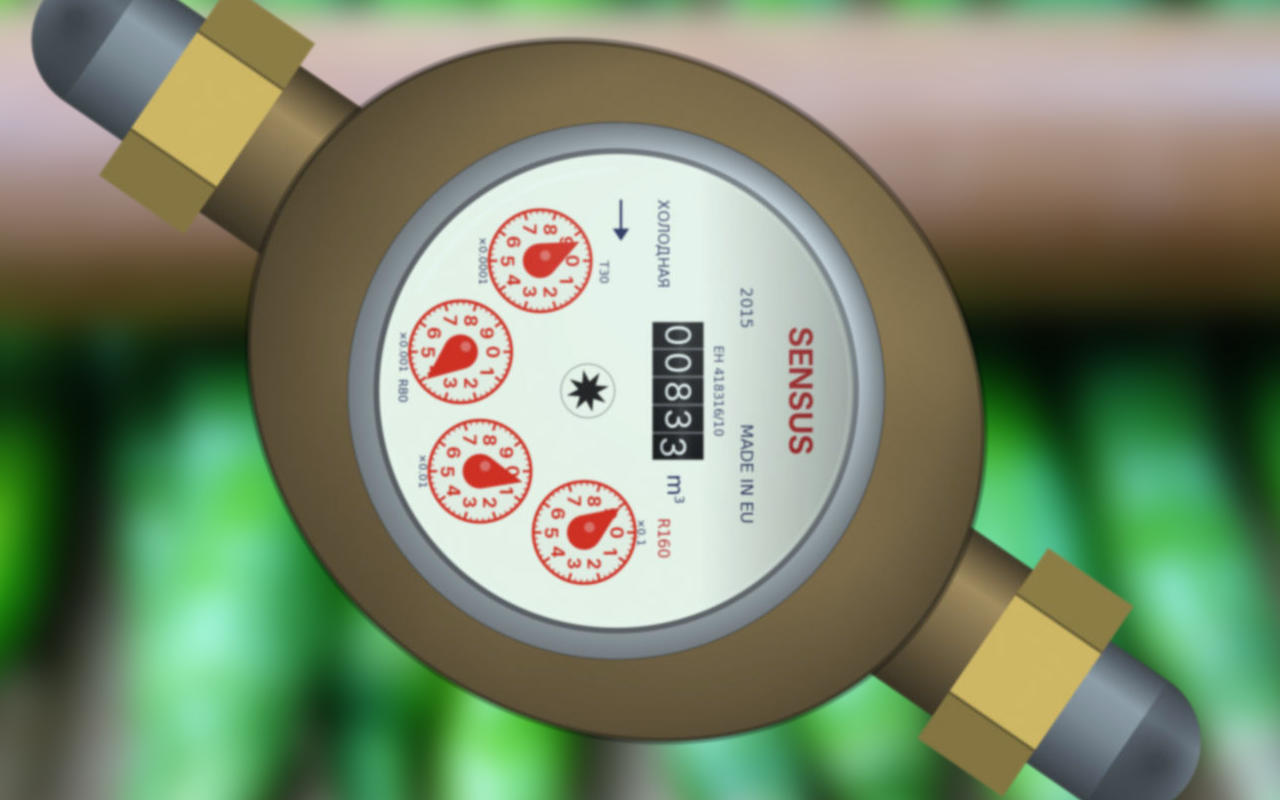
{"value": 832.9039, "unit": "m³"}
